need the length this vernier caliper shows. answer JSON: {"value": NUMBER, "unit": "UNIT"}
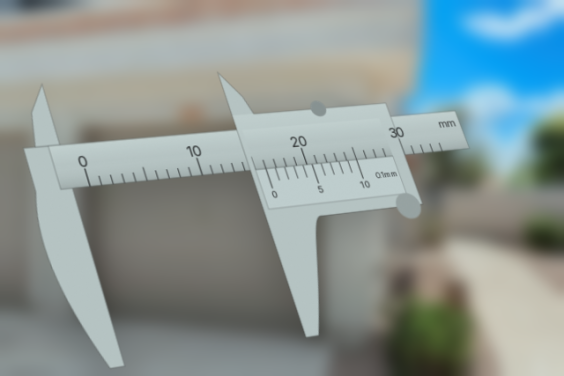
{"value": 16.0, "unit": "mm"}
